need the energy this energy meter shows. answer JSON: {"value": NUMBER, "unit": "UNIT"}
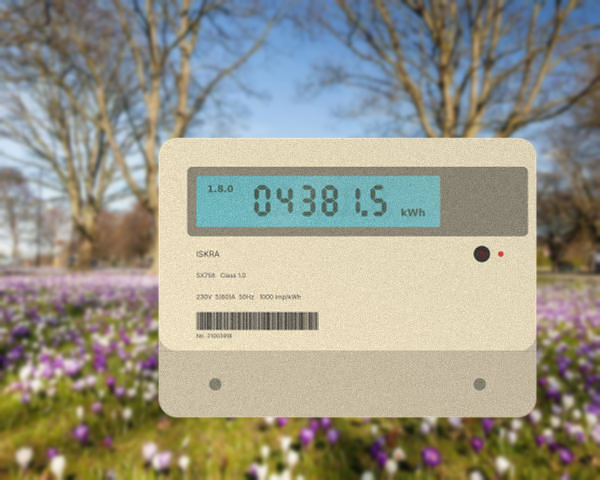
{"value": 4381.5, "unit": "kWh"}
